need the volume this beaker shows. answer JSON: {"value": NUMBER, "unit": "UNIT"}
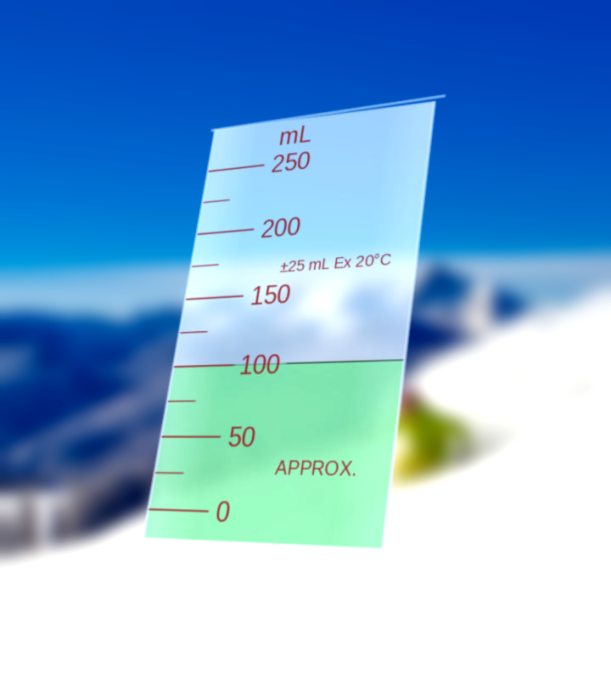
{"value": 100, "unit": "mL"}
